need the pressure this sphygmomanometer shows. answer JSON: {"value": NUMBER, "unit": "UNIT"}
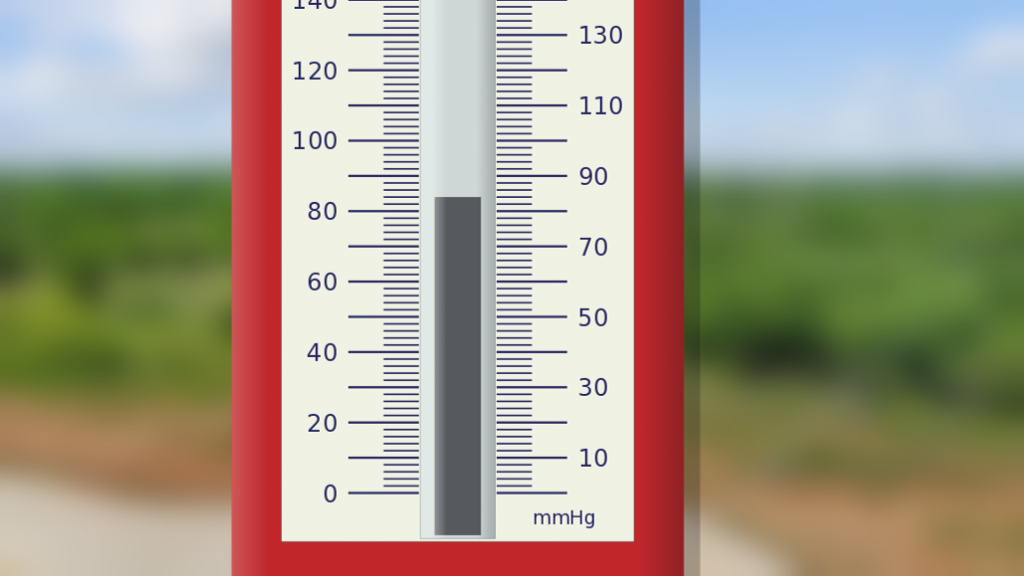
{"value": 84, "unit": "mmHg"}
